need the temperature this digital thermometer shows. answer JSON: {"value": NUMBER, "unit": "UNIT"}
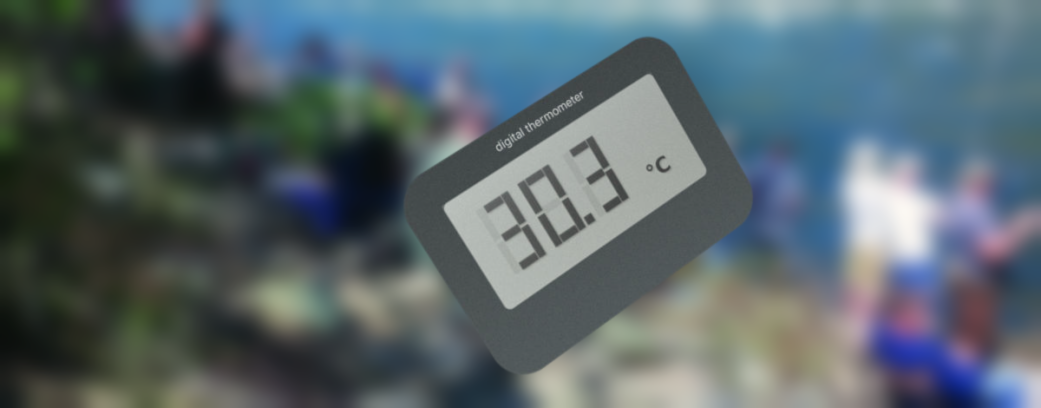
{"value": 30.3, "unit": "°C"}
